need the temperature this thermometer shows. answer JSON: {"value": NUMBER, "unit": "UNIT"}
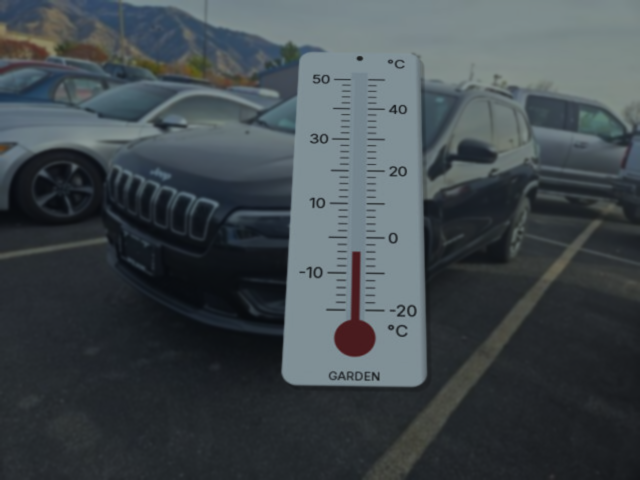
{"value": -4, "unit": "°C"}
